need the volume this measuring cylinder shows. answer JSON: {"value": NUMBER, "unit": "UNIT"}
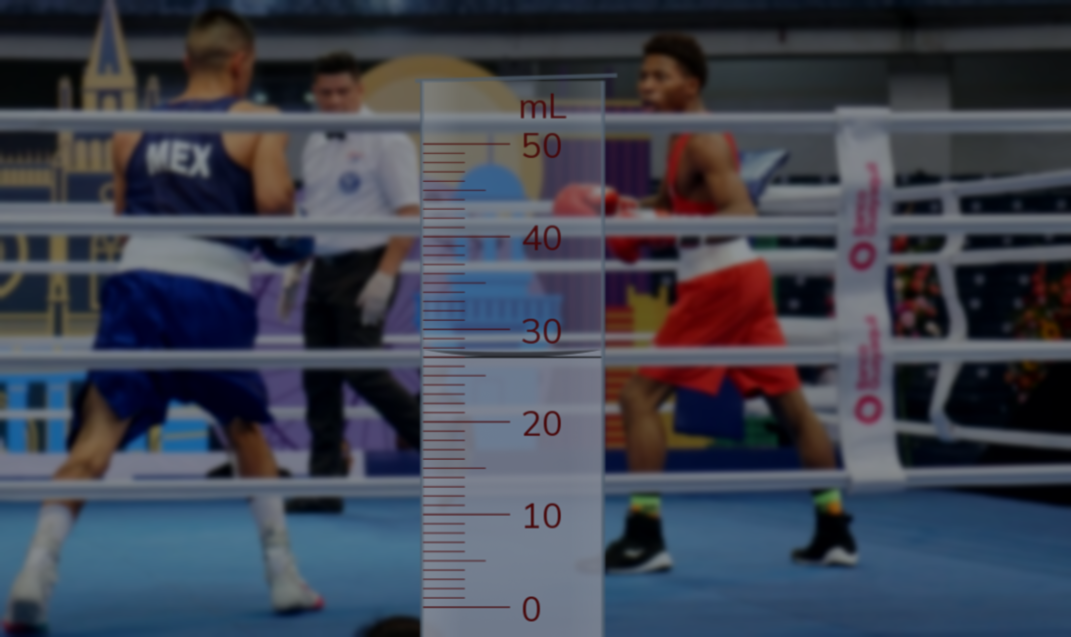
{"value": 27, "unit": "mL"}
